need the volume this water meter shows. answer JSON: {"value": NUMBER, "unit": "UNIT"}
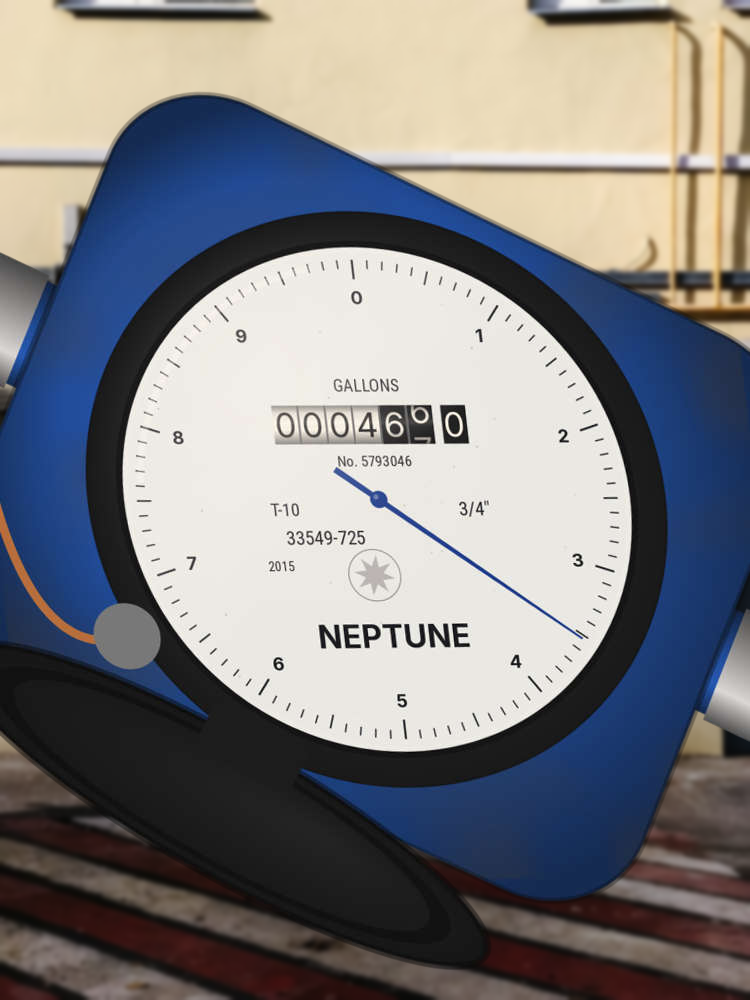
{"value": 4663.5, "unit": "gal"}
